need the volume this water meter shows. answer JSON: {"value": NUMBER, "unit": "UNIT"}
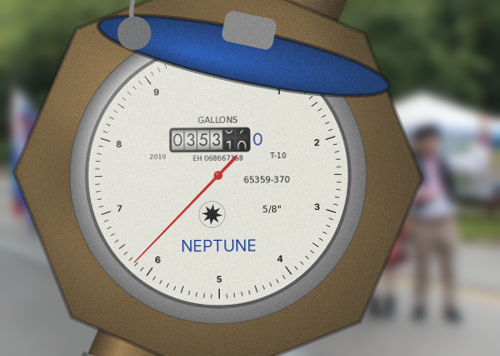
{"value": 353096.2, "unit": "gal"}
